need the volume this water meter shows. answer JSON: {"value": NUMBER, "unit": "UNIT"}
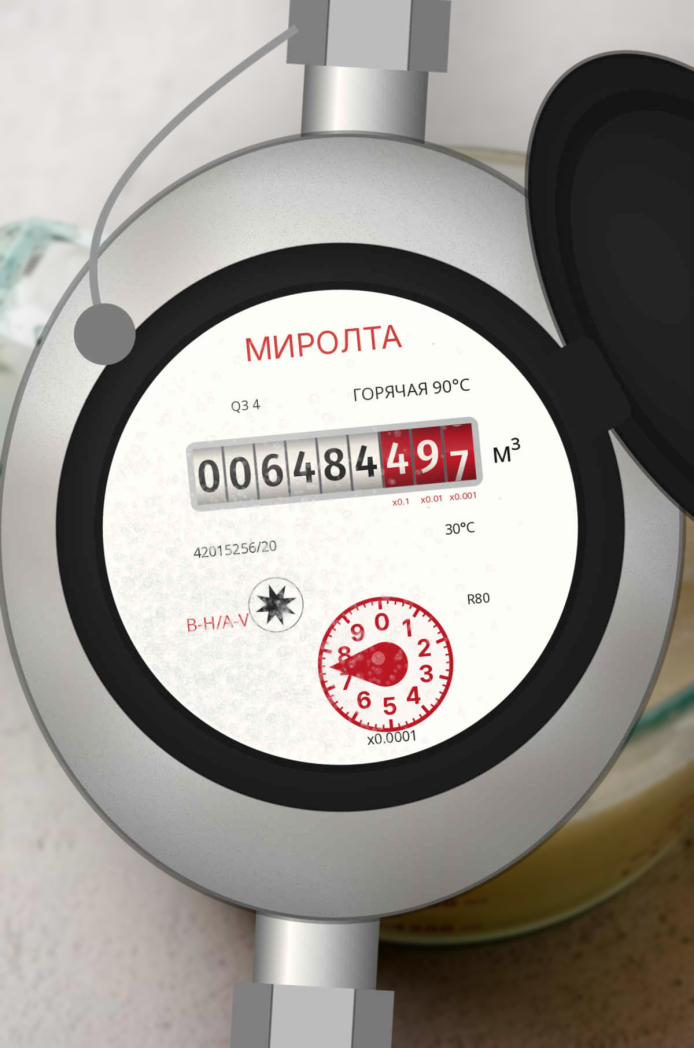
{"value": 6484.4967, "unit": "m³"}
